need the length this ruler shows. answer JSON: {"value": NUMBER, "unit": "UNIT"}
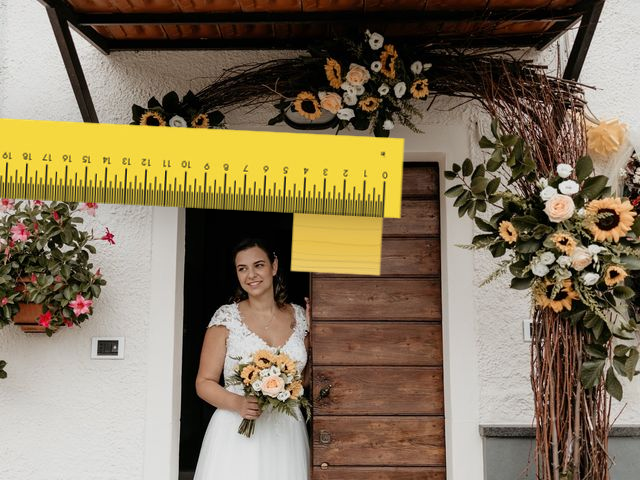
{"value": 4.5, "unit": "in"}
